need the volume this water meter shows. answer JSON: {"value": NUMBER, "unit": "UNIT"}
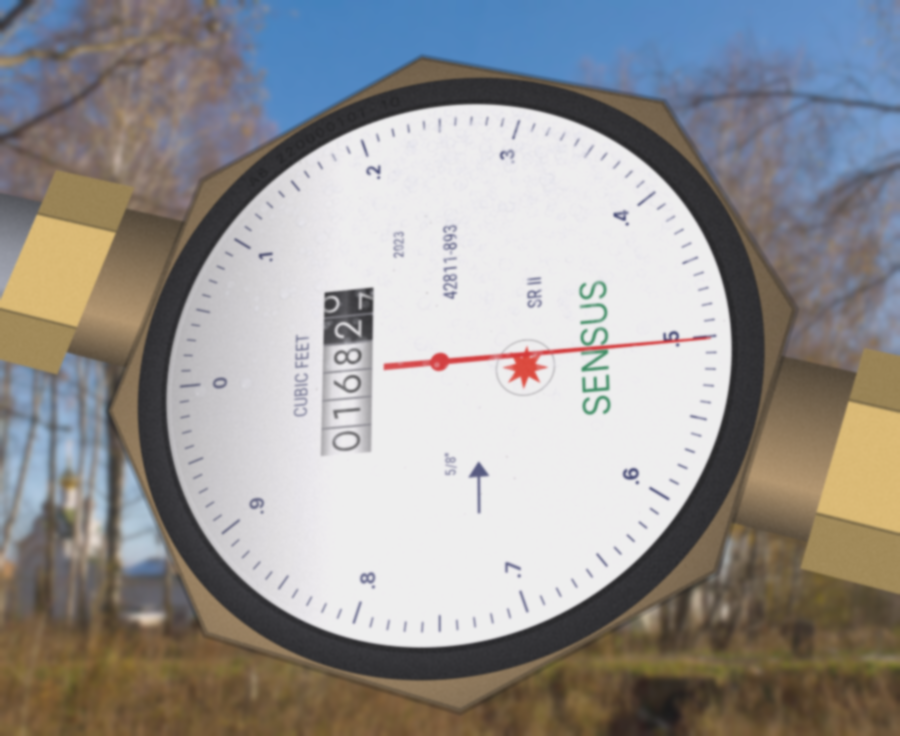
{"value": 16826.50, "unit": "ft³"}
